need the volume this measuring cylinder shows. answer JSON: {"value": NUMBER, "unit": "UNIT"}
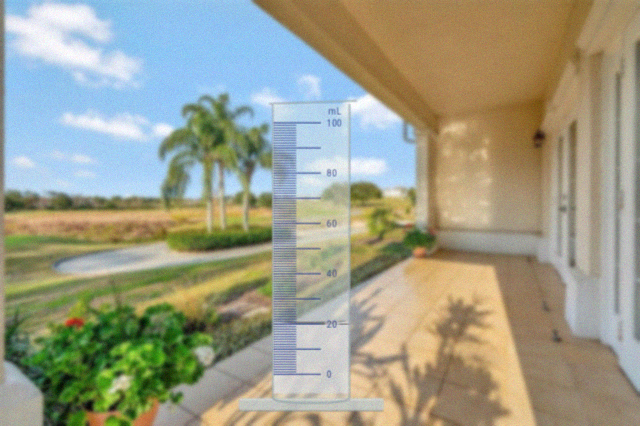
{"value": 20, "unit": "mL"}
